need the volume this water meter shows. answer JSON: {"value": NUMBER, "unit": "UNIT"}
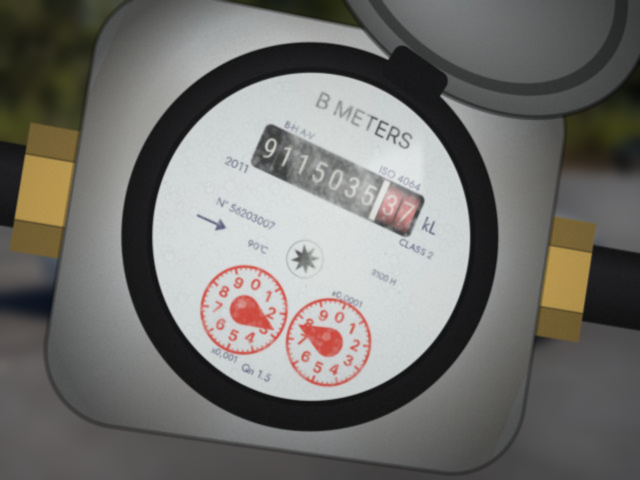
{"value": 9115035.3727, "unit": "kL"}
